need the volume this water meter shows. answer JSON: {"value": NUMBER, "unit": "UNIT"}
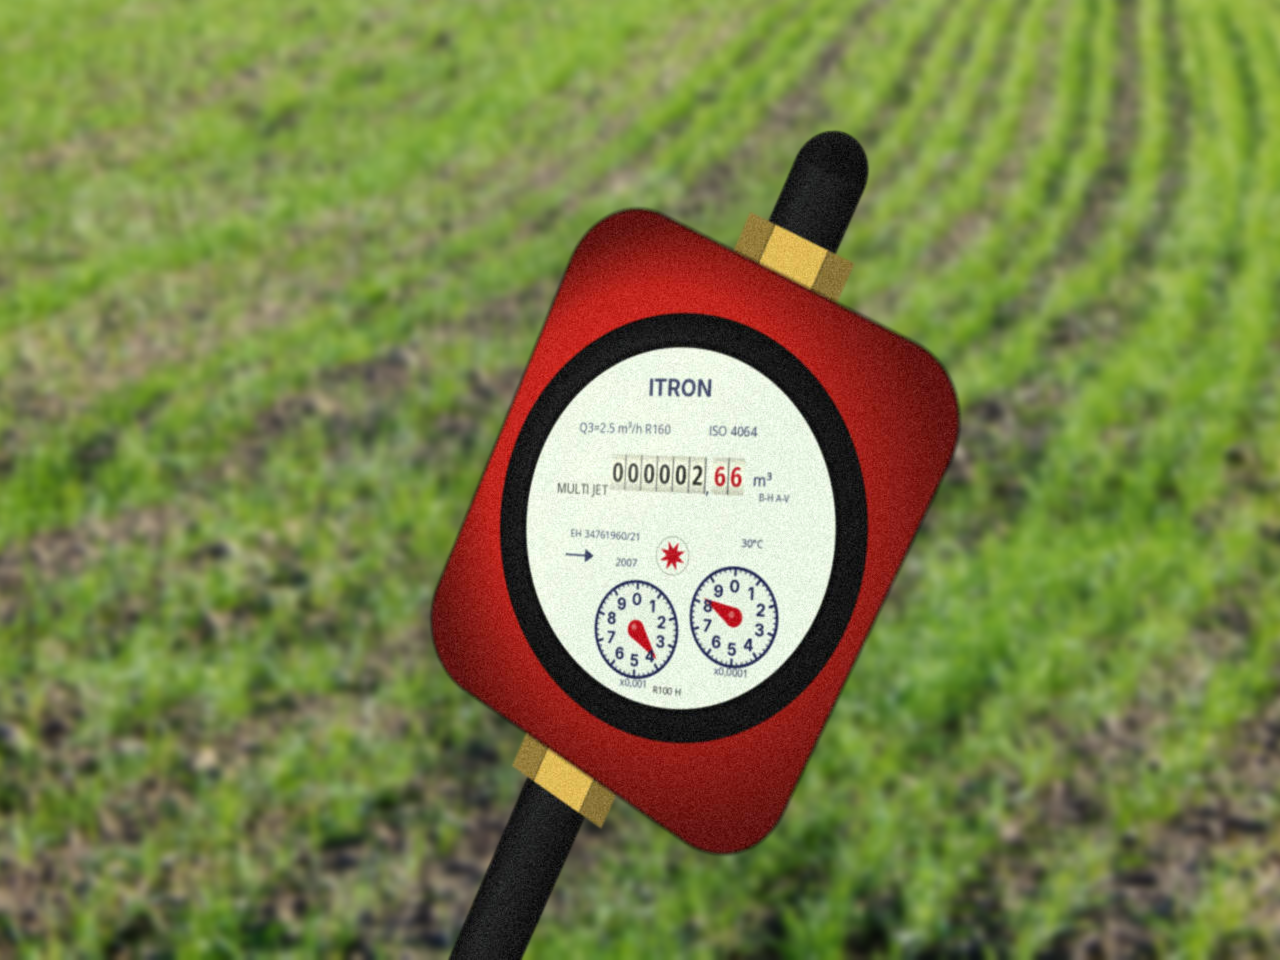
{"value": 2.6638, "unit": "m³"}
